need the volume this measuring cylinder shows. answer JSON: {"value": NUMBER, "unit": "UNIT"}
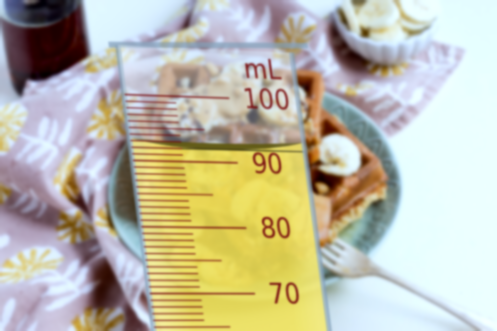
{"value": 92, "unit": "mL"}
